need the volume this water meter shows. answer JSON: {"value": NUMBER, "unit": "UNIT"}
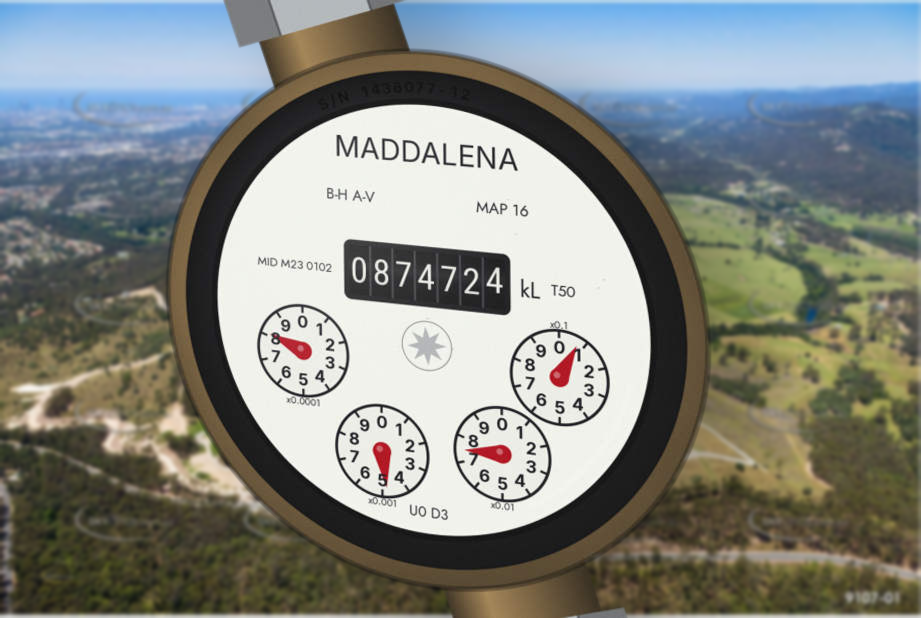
{"value": 874724.0748, "unit": "kL"}
